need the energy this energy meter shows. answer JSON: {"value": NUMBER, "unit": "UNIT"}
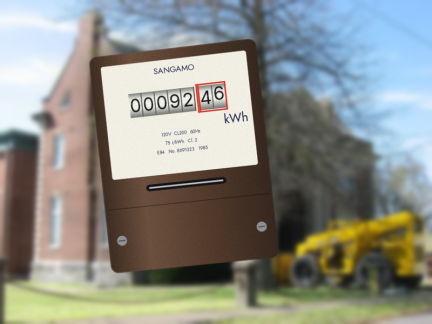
{"value": 92.46, "unit": "kWh"}
